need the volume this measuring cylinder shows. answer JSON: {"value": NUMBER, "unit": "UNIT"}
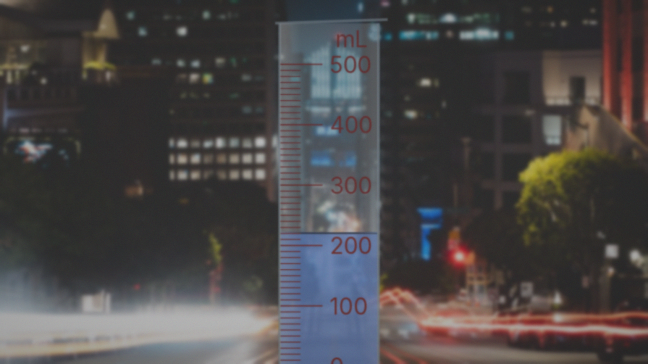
{"value": 220, "unit": "mL"}
